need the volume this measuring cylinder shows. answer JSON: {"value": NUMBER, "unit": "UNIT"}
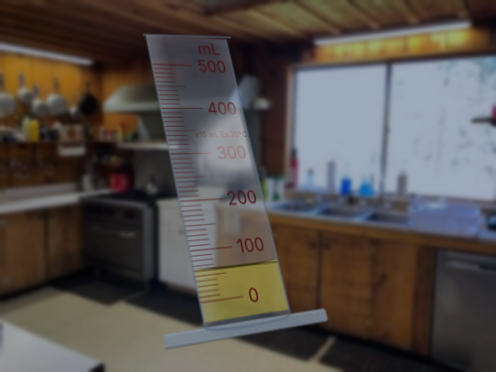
{"value": 60, "unit": "mL"}
